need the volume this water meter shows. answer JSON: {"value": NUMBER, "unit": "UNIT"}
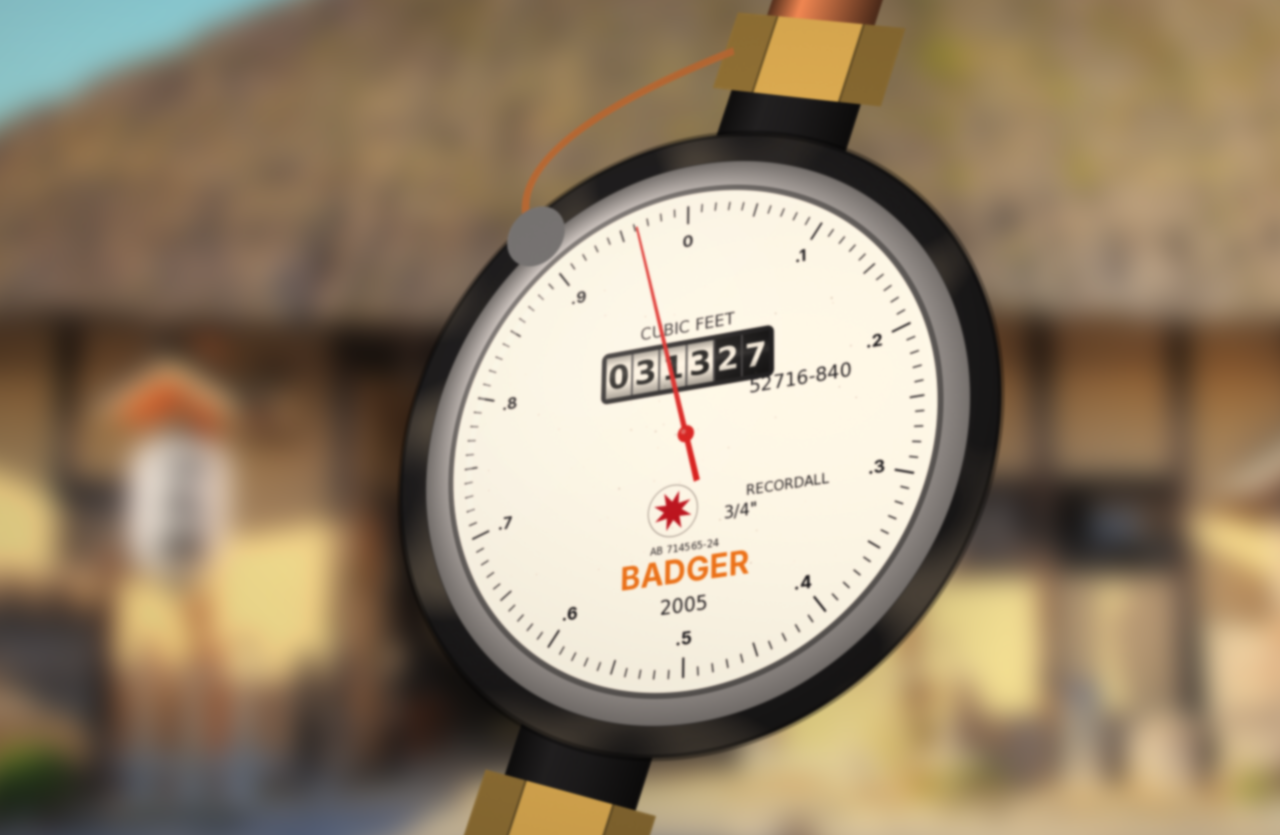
{"value": 31326.96, "unit": "ft³"}
